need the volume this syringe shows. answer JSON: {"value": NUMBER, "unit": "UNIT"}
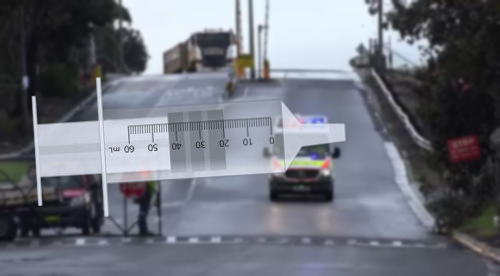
{"value": 20, "unit": "mL"}
